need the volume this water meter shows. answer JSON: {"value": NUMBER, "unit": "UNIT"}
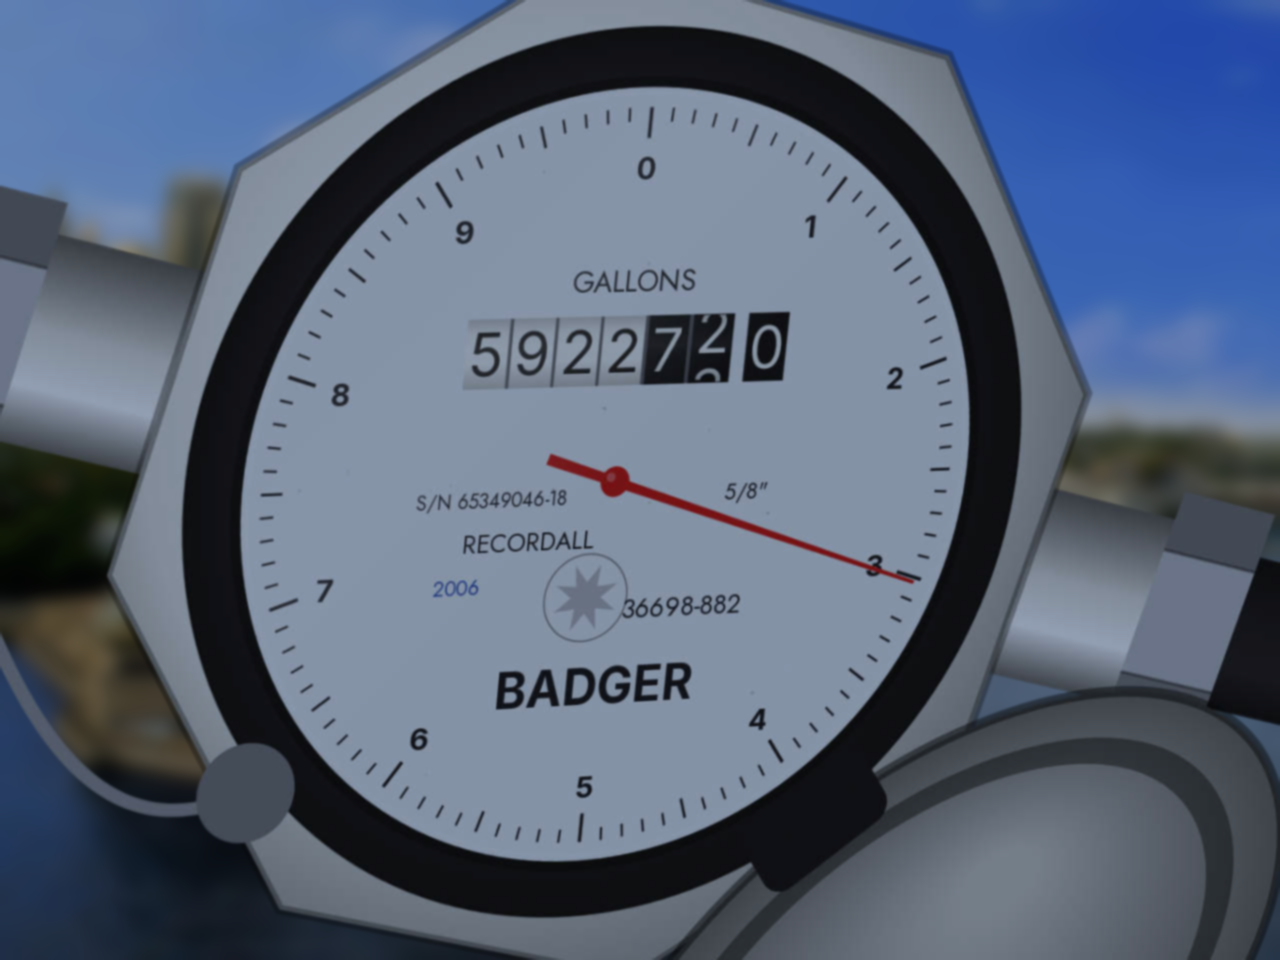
{"value": 5922723.0, "unit": "gal"}
